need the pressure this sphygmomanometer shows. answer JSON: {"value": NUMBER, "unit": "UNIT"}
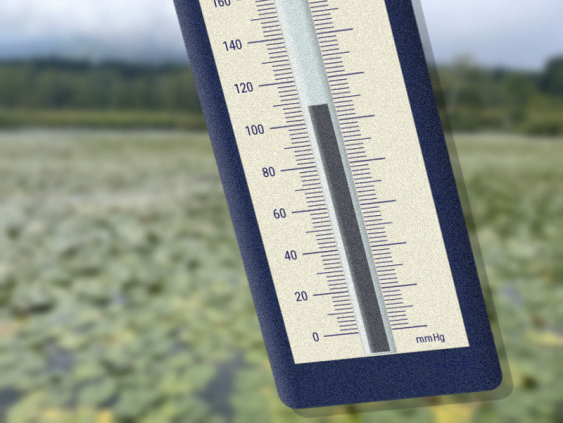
{"value": 108, "unit": "mmHg"}
